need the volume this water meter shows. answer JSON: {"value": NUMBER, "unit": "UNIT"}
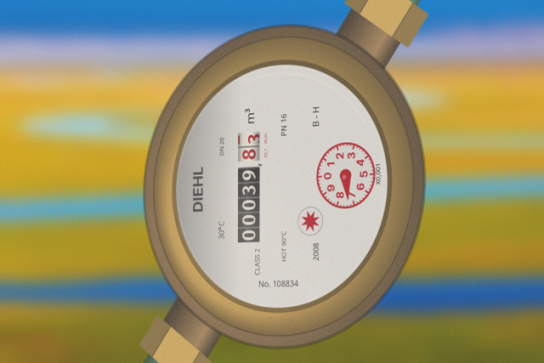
{"value": 39.827, "unit": "m³"}
